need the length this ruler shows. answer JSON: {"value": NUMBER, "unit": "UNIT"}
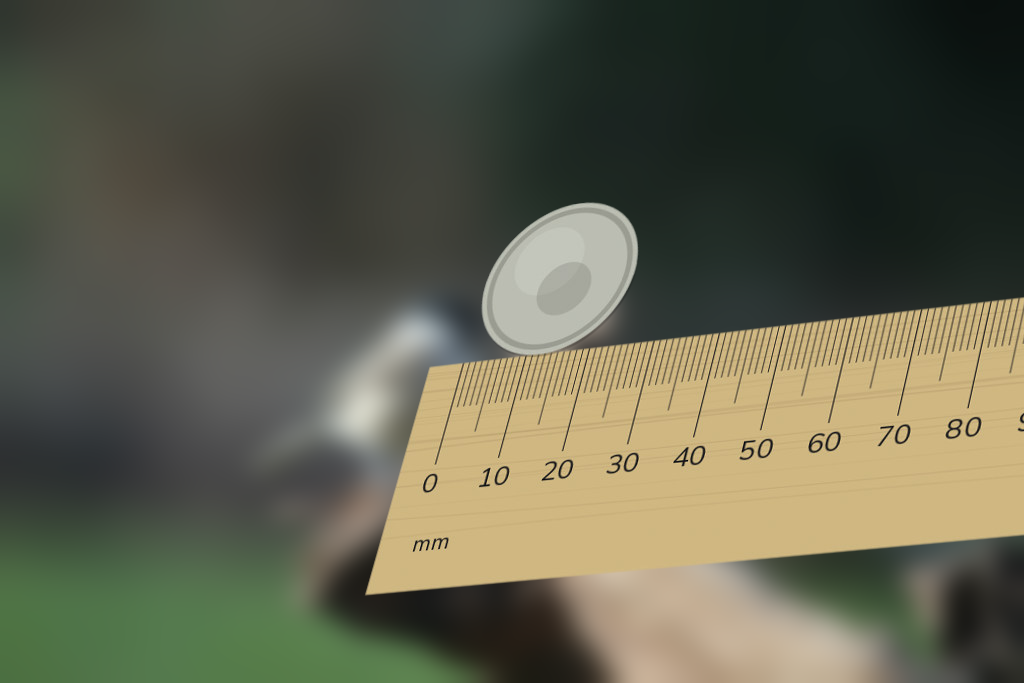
{"value": 24, "unit": "mm"}
